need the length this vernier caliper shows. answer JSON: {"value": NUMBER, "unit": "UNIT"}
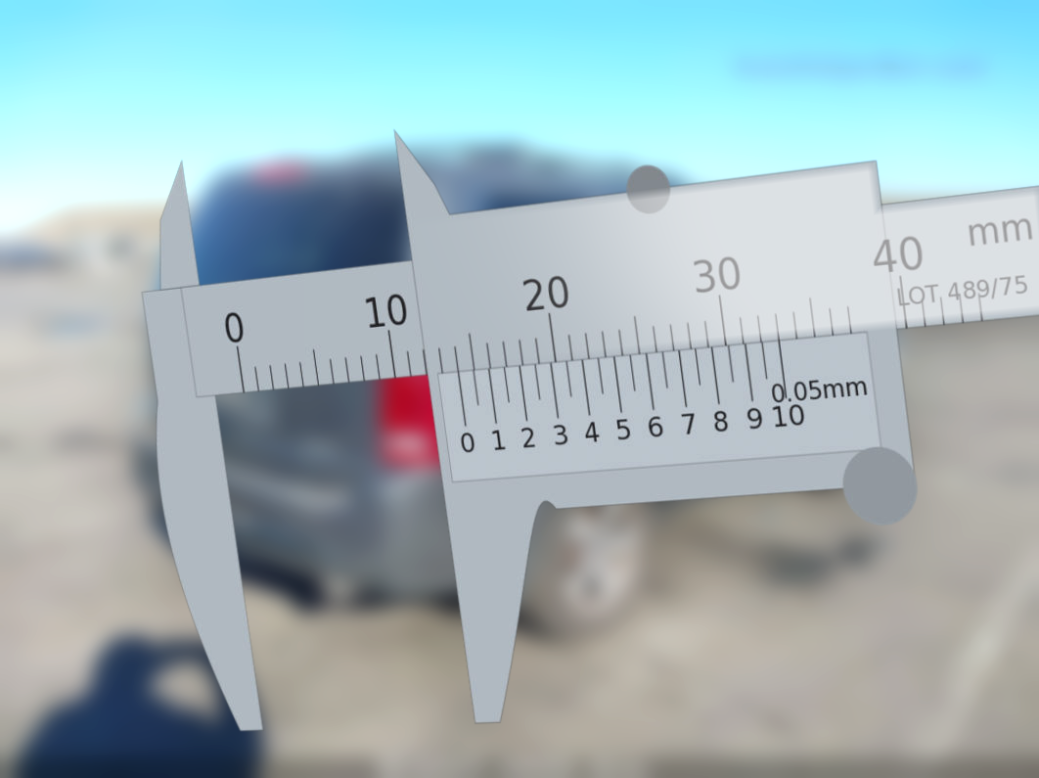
{"value": 14.0, "unit": "mm"}
